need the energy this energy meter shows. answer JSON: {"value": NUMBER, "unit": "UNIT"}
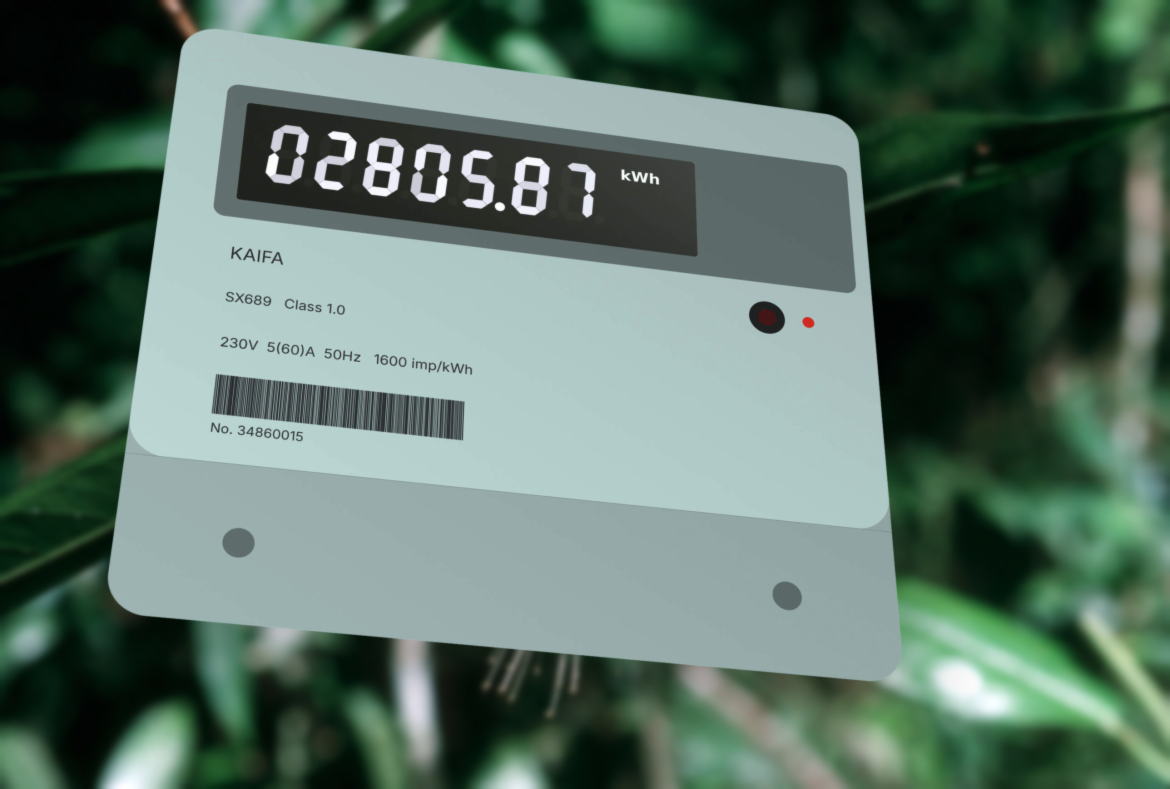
{"value": 2805.87, "unit": "kWh"}
